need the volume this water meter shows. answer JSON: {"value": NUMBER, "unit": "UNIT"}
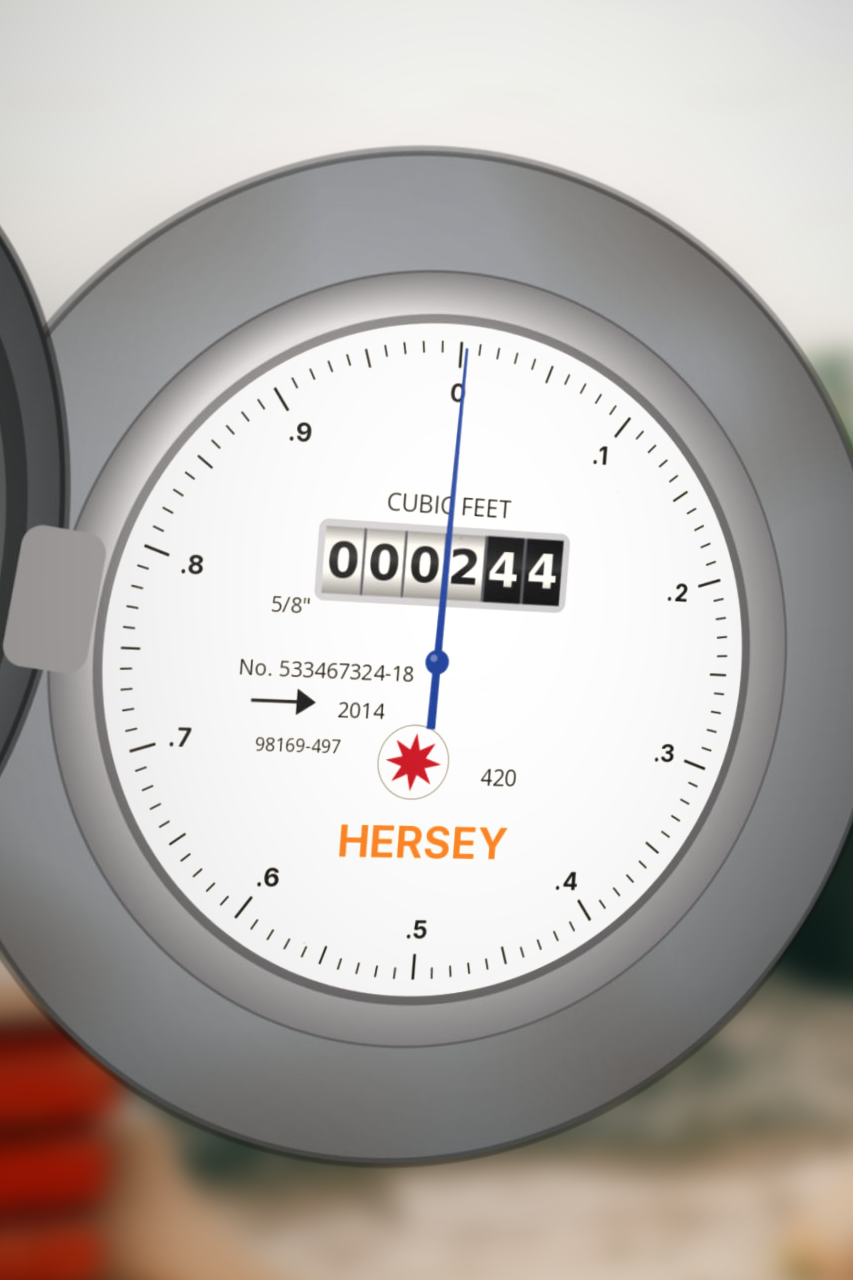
{"value": 244.00, "unit": "ft³"}
